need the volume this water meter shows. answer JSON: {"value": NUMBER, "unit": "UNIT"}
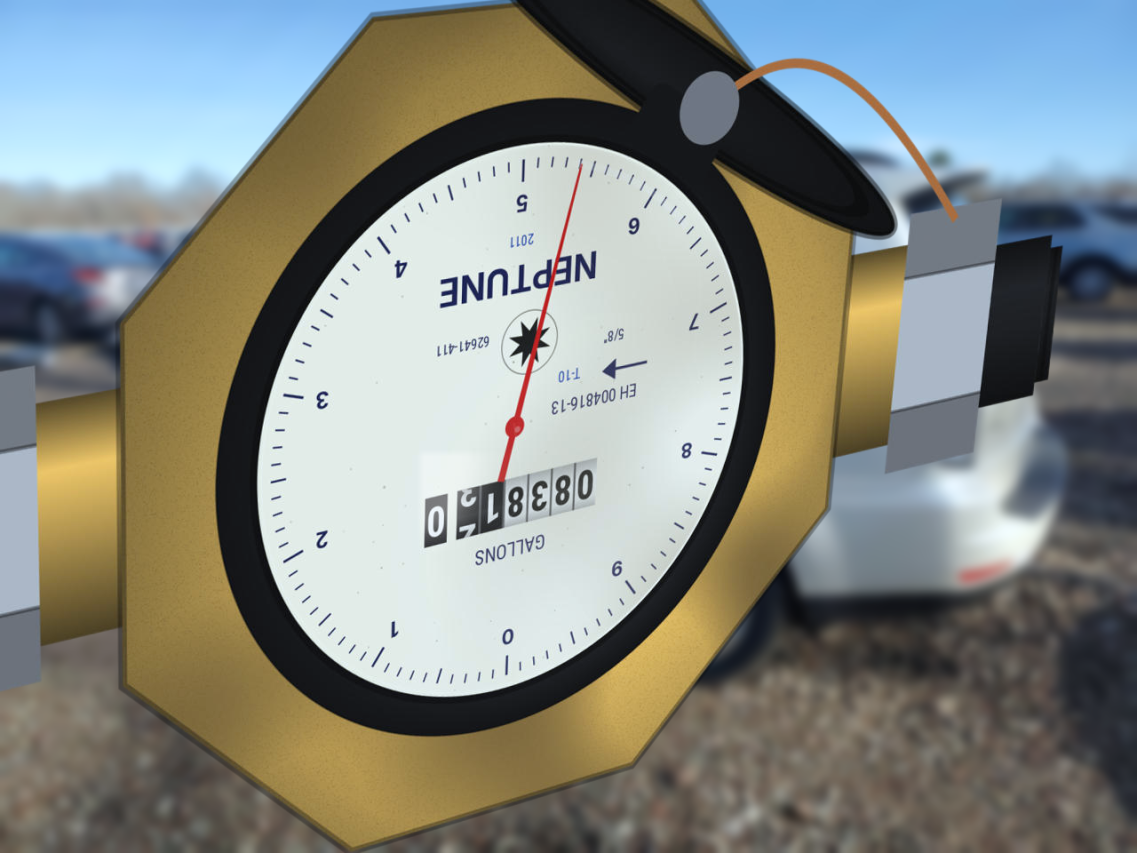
{"value": 838125.4, "unit": "gal"}
